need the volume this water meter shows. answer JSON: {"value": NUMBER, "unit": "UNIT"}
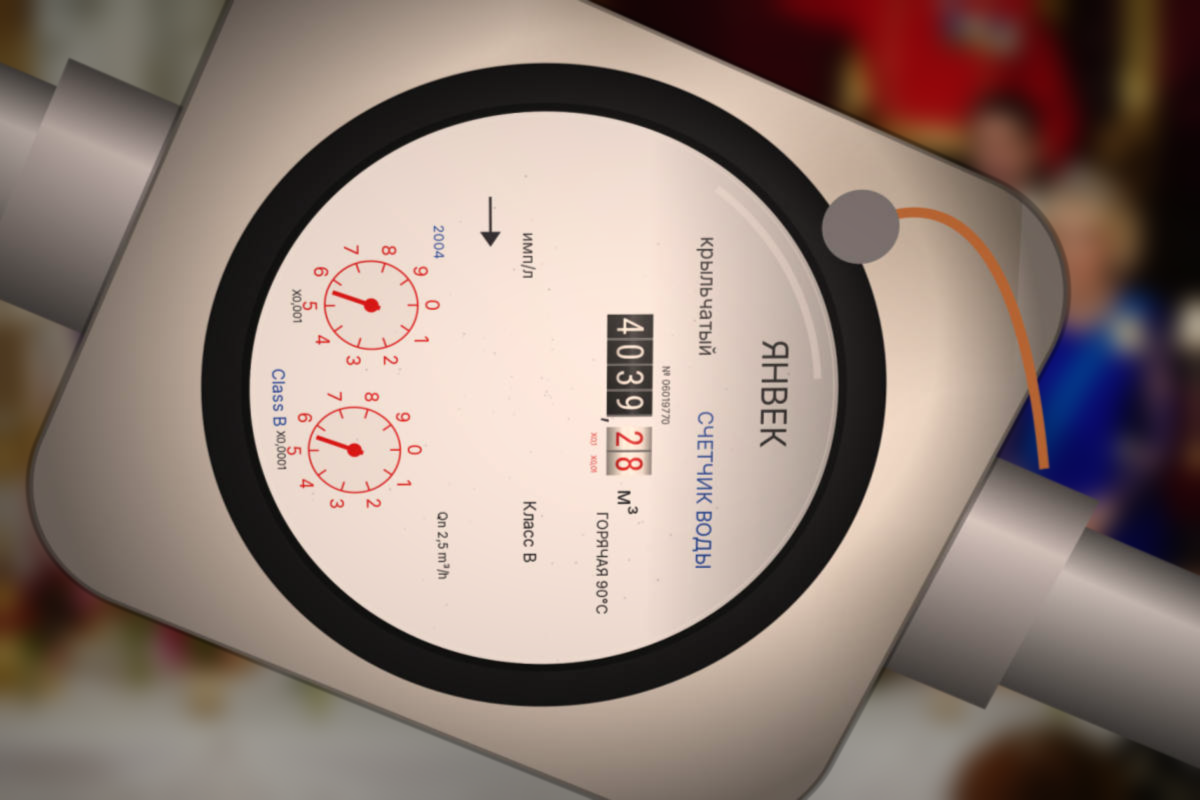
{"value": 4039.2855, "unit": "m³"}
